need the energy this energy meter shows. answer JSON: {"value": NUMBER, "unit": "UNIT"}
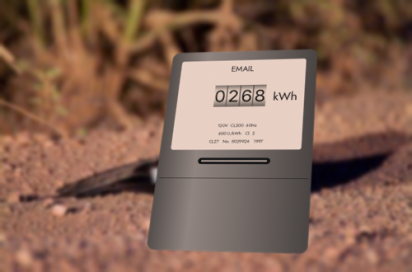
{"value": 268, "unit": "kWh"}
